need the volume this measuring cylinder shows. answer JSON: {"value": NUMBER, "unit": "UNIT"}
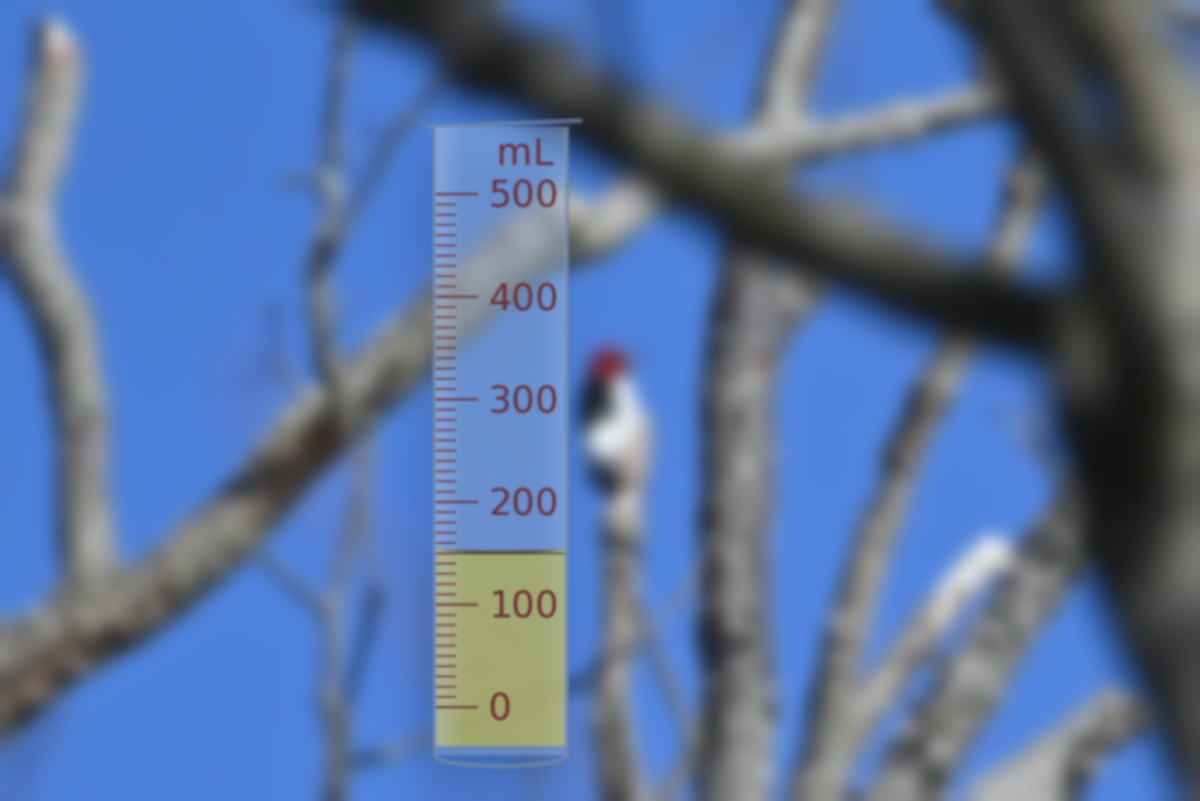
{"value": 150, "unit": "mL"}
